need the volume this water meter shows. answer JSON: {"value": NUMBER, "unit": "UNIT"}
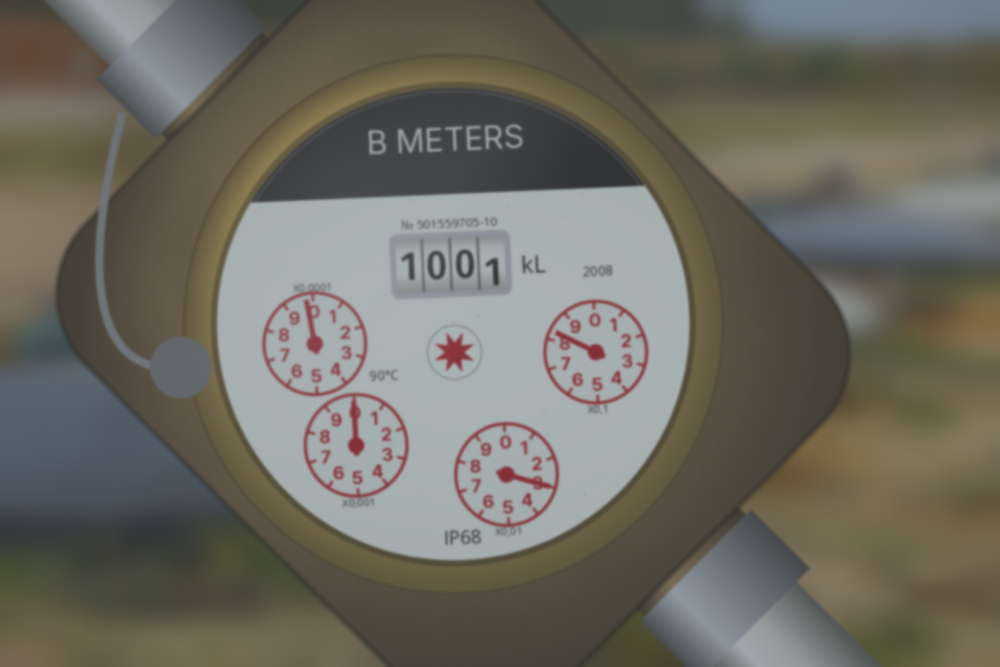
{"value": 1000.8299, "unit": "kL"}
